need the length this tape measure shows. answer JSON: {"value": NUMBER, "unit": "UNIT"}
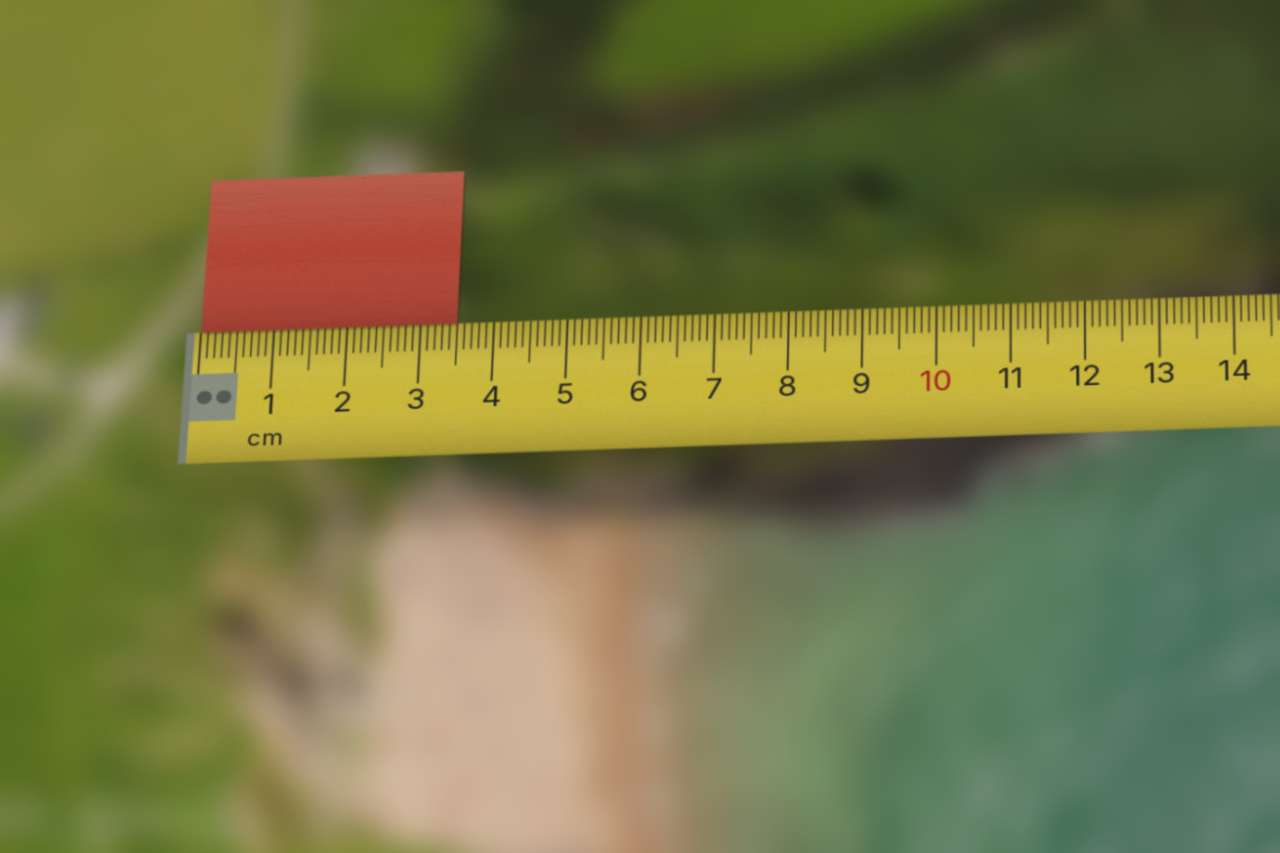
{"value": 3.5, "unit": "cm"}
